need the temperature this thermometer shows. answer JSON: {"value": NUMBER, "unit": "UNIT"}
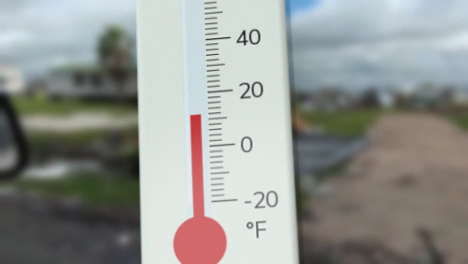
{"value": 12, "unit": "°F"}
